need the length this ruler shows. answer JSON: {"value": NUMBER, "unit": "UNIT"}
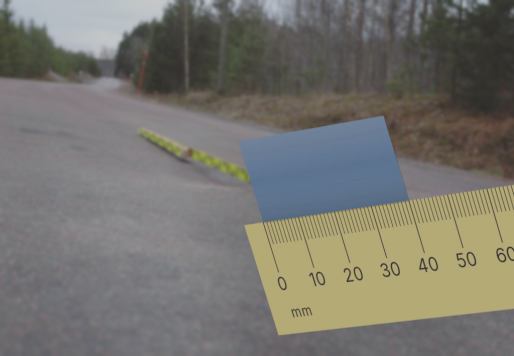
{"value": 40, "unit": "mm"}
